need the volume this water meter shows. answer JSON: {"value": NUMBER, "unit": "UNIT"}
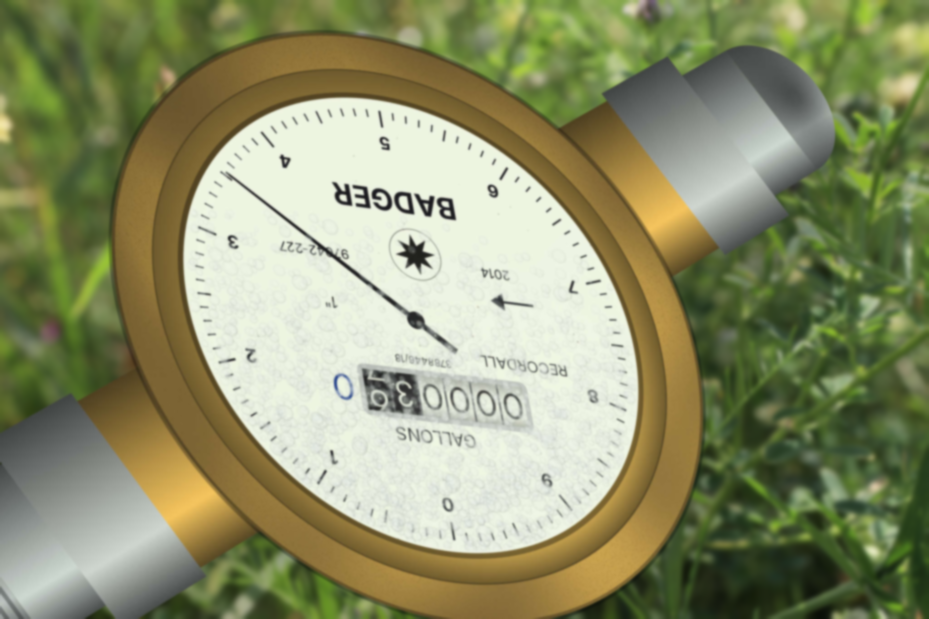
{"value": 363.5, "unit": "gal"}
